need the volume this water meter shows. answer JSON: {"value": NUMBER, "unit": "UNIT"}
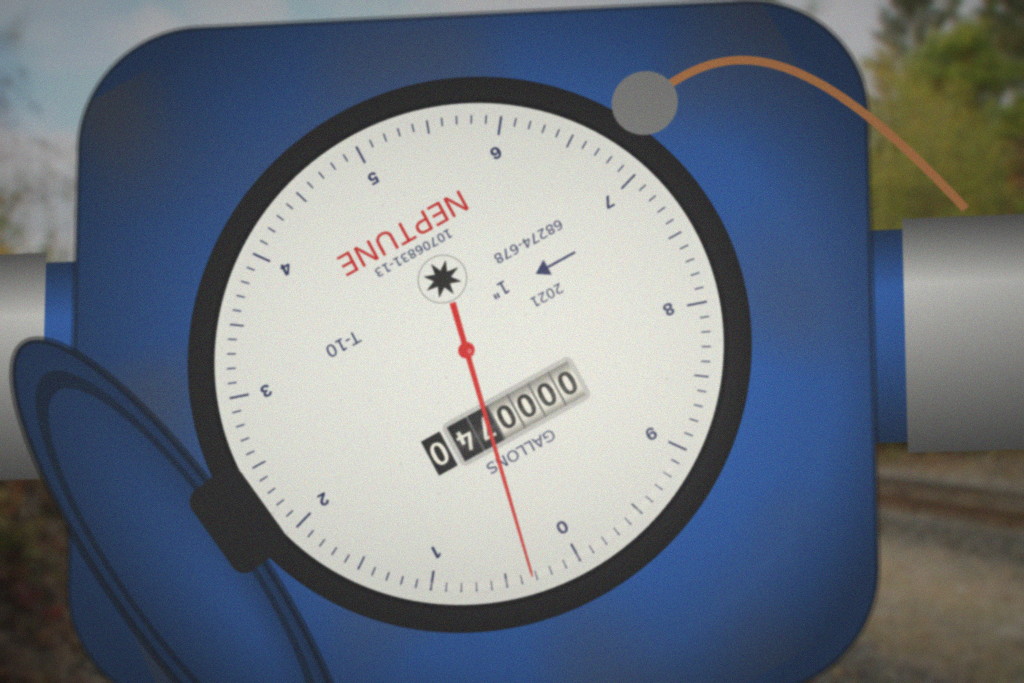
{"value": 740.3, "unit": "gal"}
